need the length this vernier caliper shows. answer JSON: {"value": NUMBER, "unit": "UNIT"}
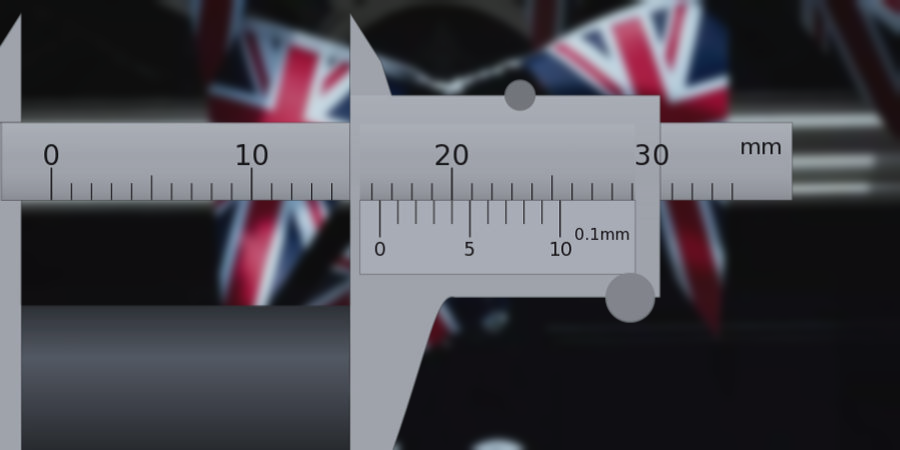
{"value": 16.4, "unit": "mm"}
